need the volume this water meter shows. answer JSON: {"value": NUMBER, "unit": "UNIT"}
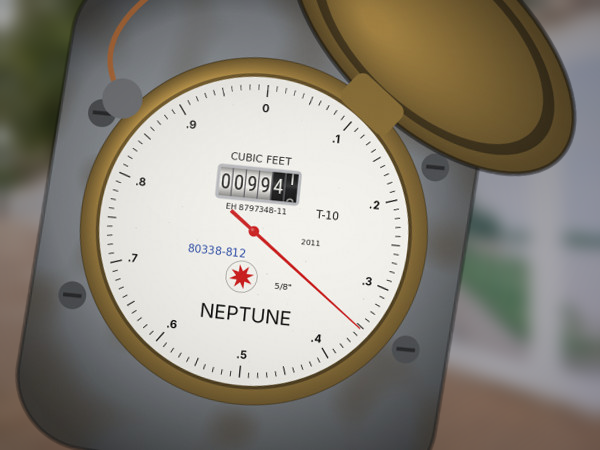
{"value": 9941.35, "unit": "ft³"}
